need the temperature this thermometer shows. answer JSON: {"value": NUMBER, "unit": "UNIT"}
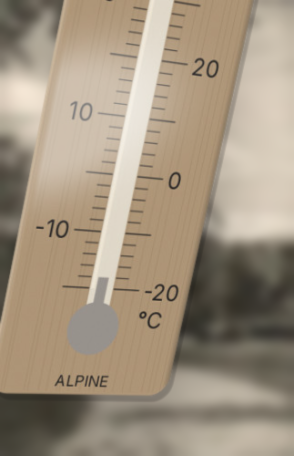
{"value": -18, "unit": "°C"}
